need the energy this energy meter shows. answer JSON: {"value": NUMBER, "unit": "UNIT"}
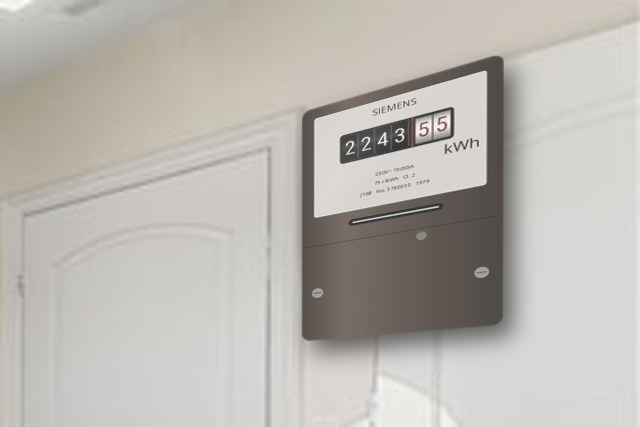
{"value": 2243.55, "unit": "kWh"}
